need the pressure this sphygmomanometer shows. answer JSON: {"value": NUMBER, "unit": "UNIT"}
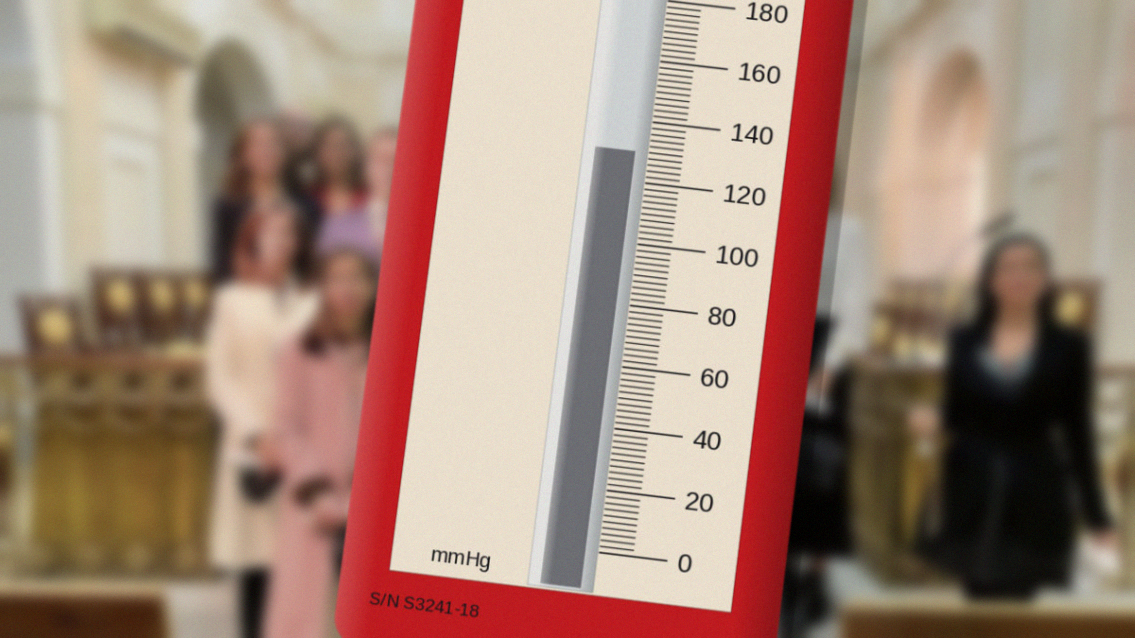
{"value": 130, "unit": "mmHg"}
